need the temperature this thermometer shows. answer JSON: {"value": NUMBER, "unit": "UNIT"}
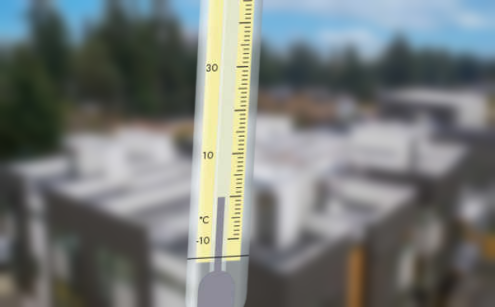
{"value": 0, "unit": "°C"}
